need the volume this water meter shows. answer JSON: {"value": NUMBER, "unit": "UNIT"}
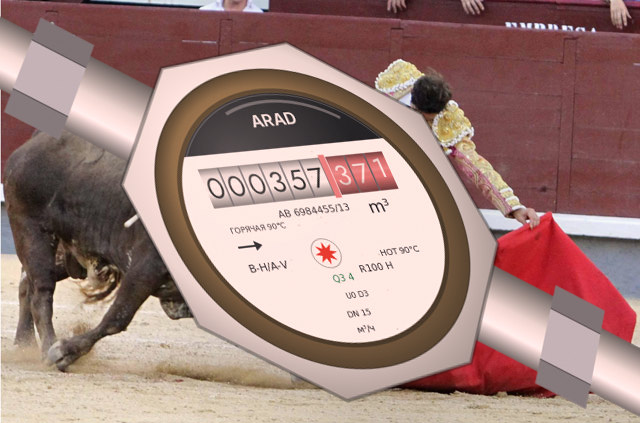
{"value": 357.371, "unit": "m³"}
